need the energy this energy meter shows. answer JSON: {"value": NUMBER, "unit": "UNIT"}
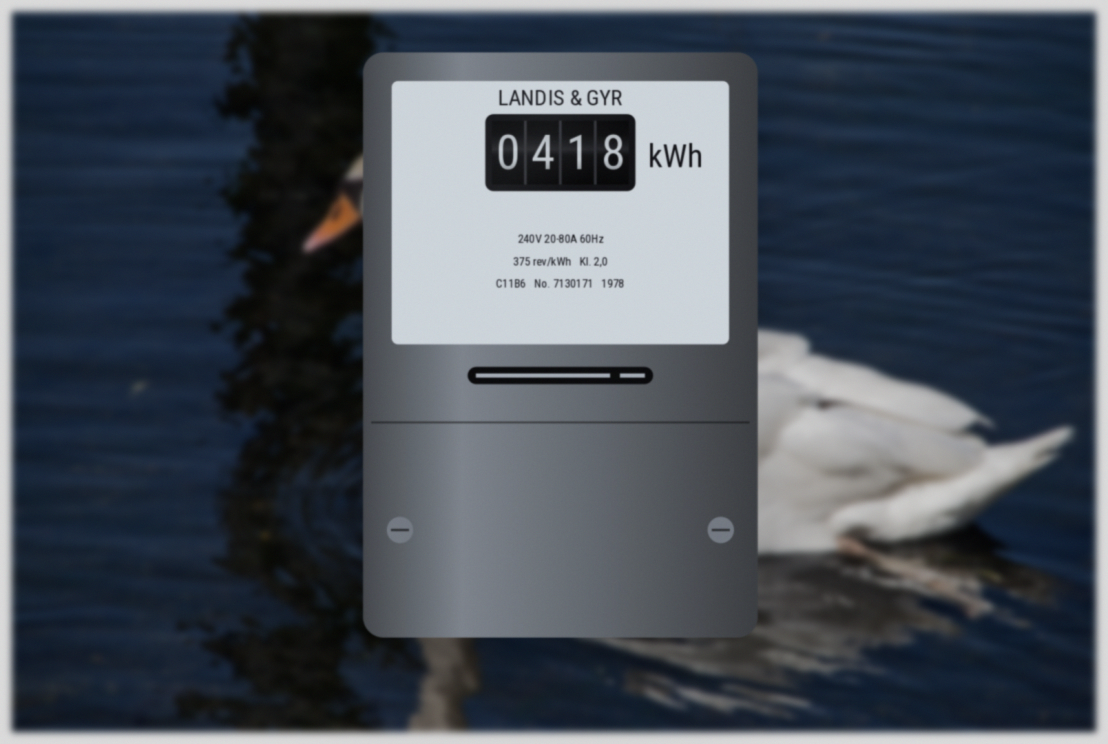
{"value": 418, "unit": "kWh"}
